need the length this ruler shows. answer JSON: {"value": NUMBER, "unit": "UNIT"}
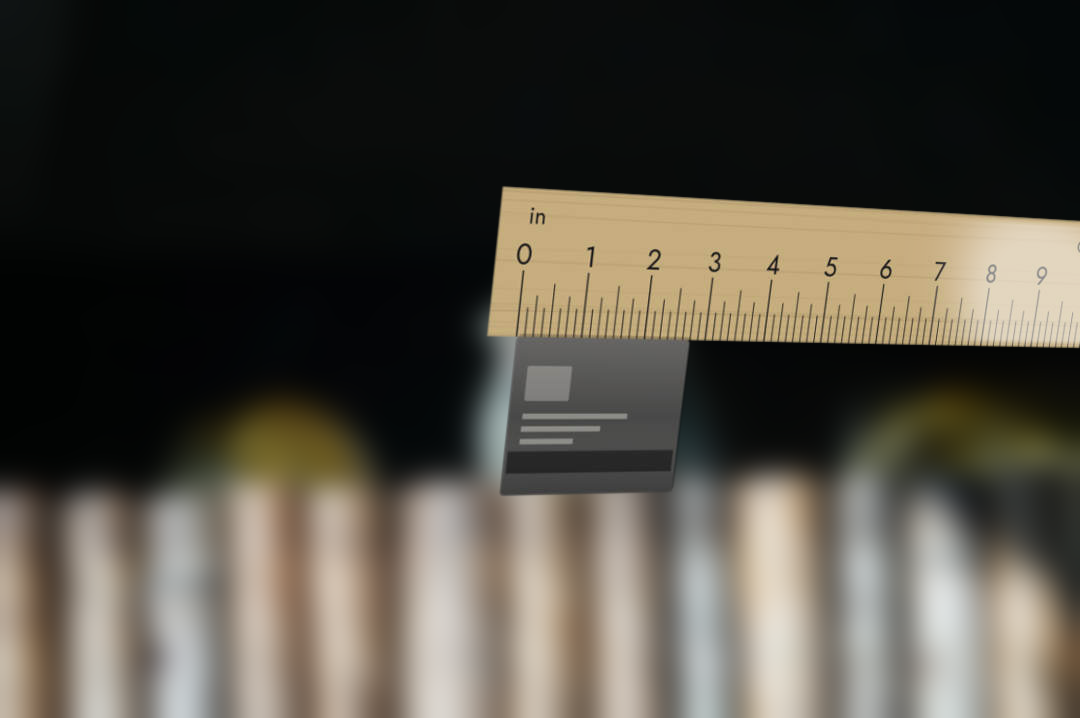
{"value": 2.75, "unit": "in"}
